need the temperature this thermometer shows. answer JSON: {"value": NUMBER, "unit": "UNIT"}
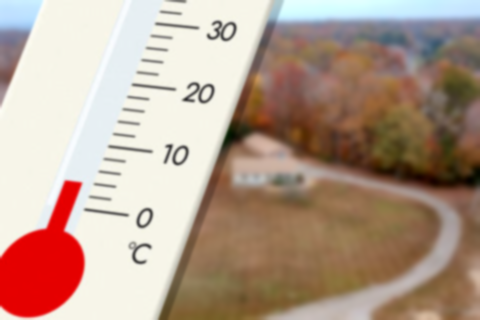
{"value": 4, "unit": "°C"}
